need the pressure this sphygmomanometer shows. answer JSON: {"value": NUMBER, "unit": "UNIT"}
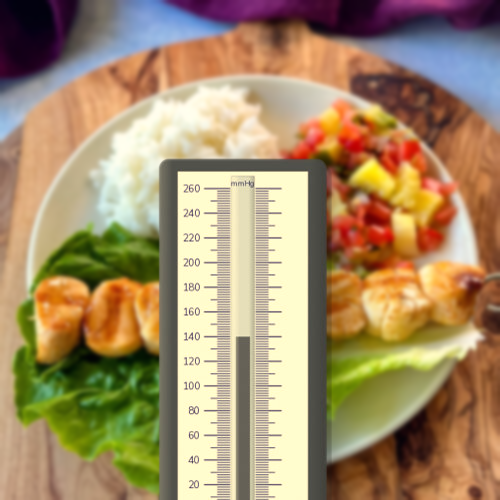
{"value": 140, "unit": "mmHg"}
